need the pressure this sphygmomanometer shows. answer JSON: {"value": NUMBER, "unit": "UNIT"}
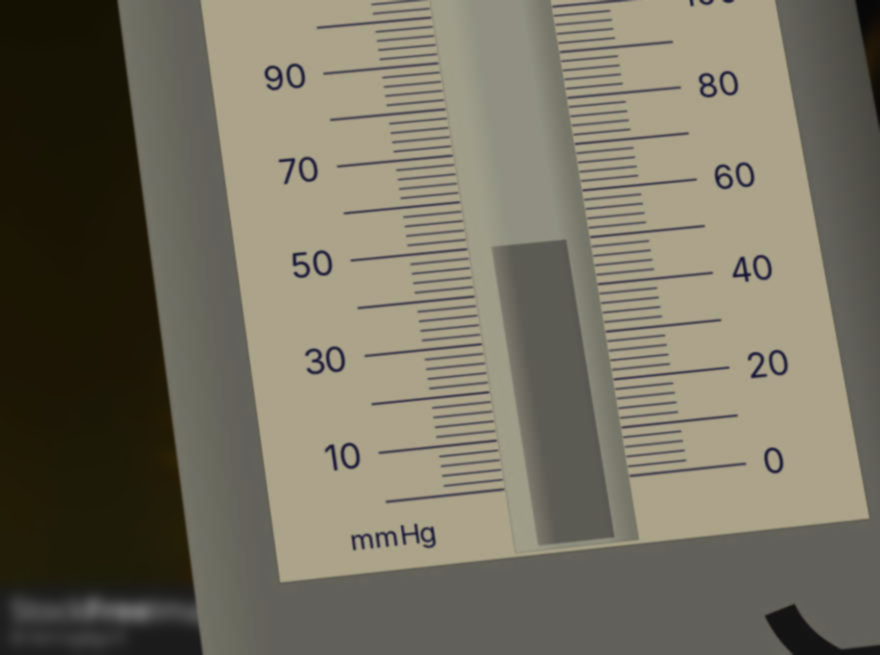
{"value": 50, "unit": "mmHg"}
